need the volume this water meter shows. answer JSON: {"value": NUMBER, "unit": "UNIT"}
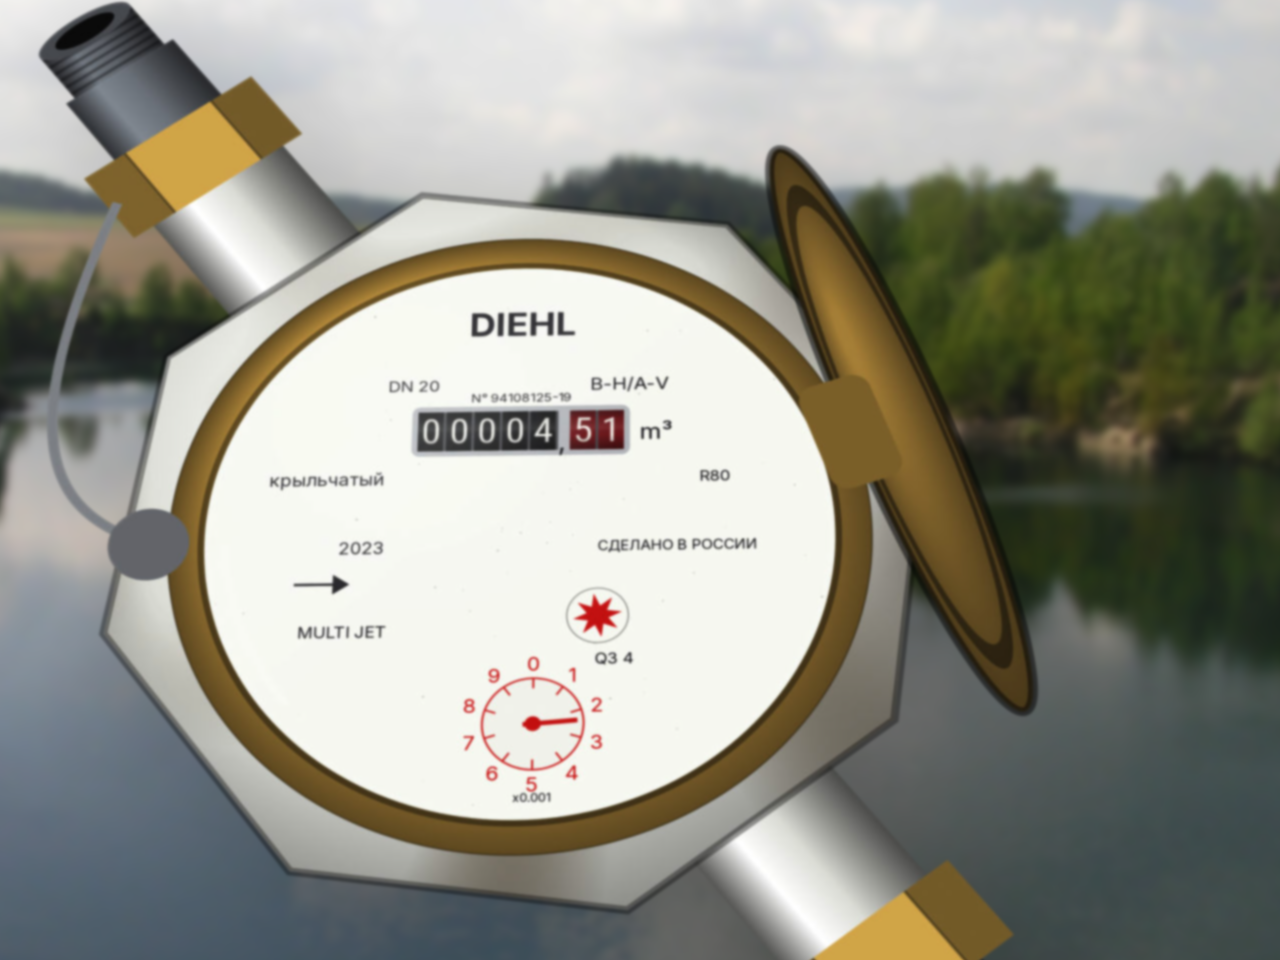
{"value": 4.512, "unit": "m³"}
